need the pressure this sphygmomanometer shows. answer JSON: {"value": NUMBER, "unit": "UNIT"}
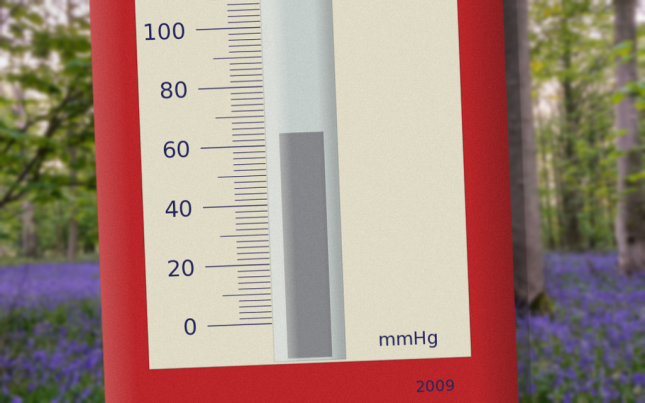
{"value": 64, "unit": "mmHg"}
